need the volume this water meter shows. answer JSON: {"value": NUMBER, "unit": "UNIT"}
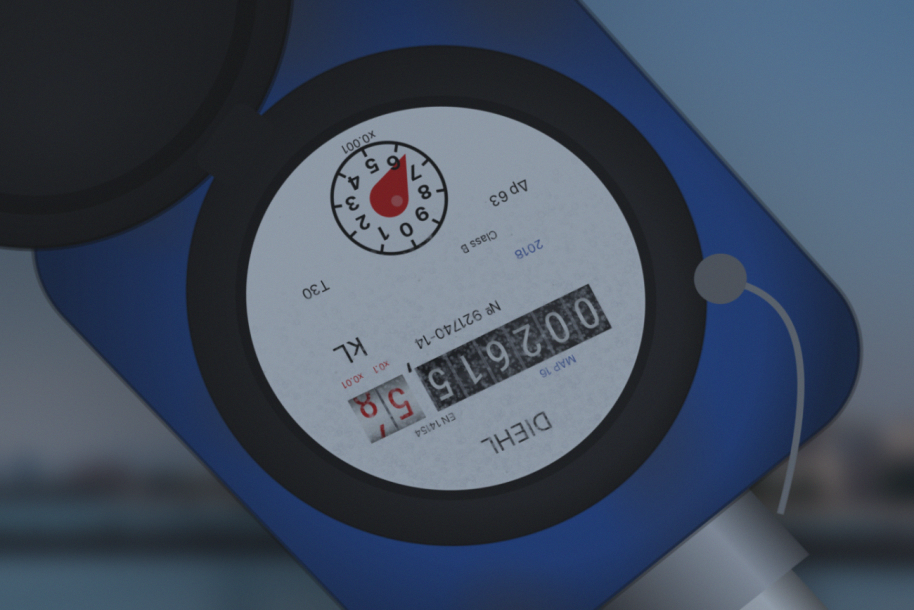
{"value": 2615.576, "unit": "kL"}
